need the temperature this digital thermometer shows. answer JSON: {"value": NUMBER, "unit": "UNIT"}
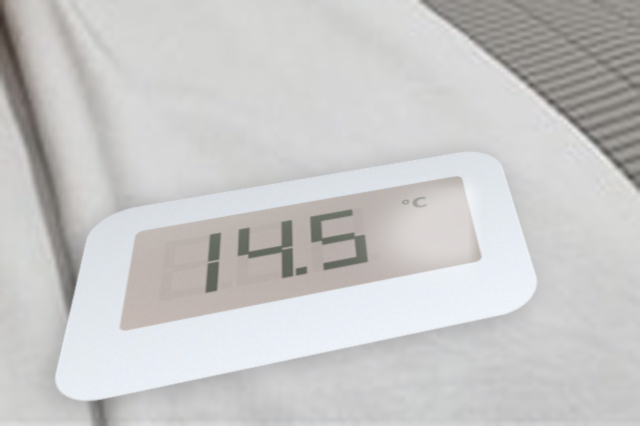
{"value": 14.5, "unit": "°C"}
